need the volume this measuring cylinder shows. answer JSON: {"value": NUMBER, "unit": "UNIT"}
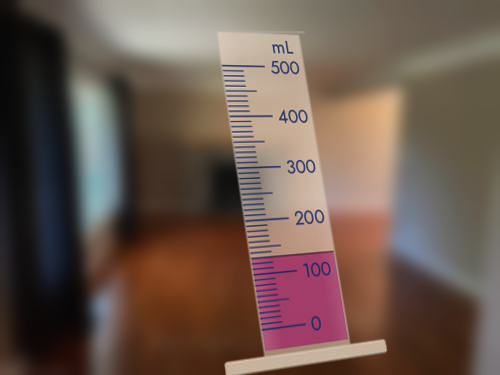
{"value": 130, "unit": "mL"}
